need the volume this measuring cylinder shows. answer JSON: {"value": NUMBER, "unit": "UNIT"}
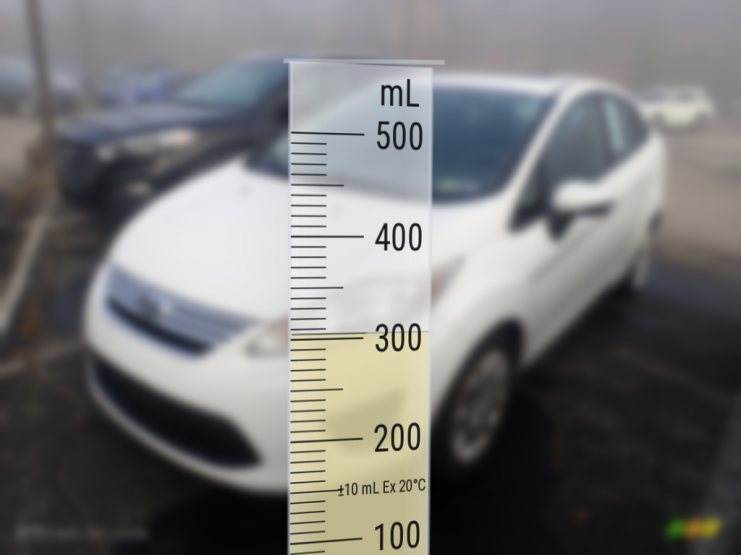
{"value": 305, "unit": "mL"}
